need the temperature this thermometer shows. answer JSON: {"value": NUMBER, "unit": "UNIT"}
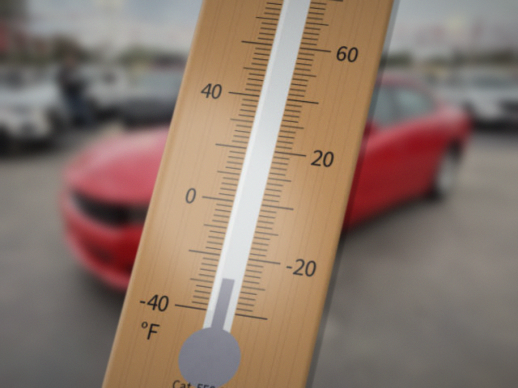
{"value": -28, "unit": "°F"}
